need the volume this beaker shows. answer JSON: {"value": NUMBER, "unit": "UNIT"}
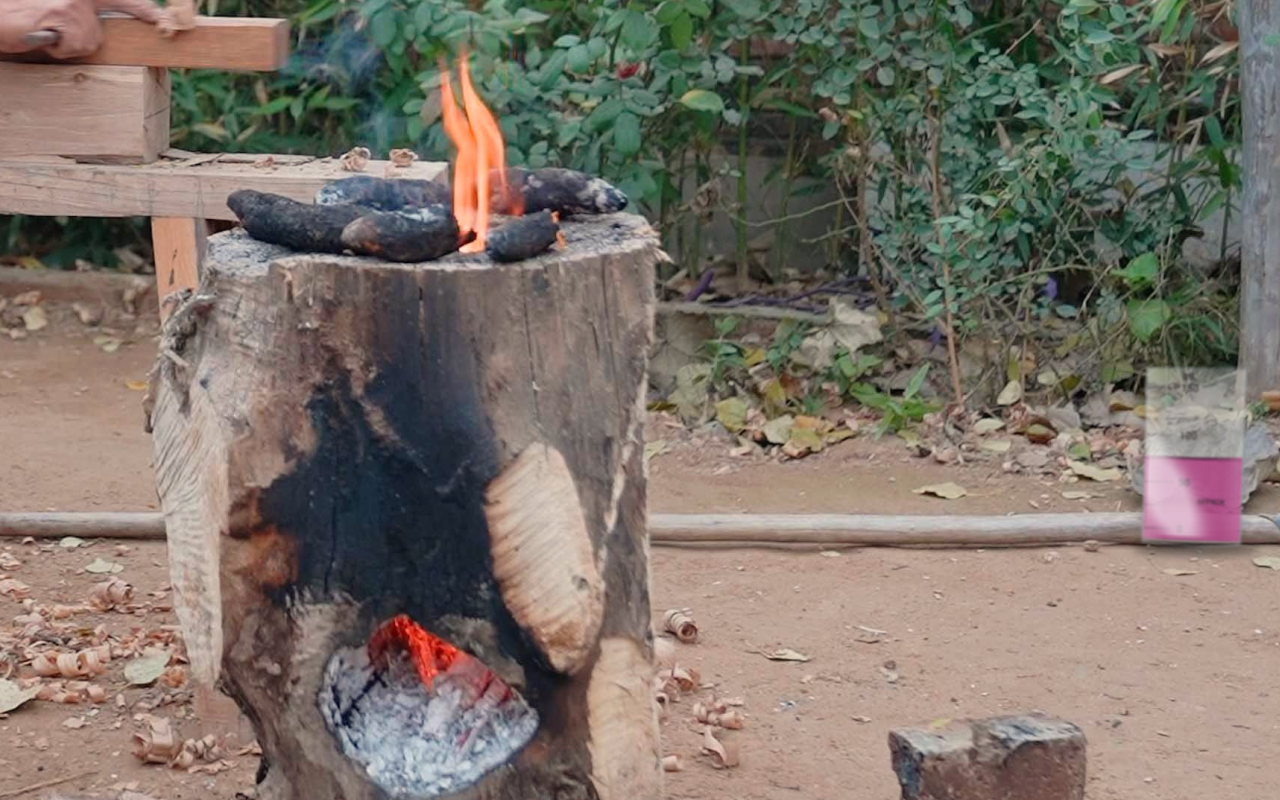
{"value": 75, "unit": "mL"}
